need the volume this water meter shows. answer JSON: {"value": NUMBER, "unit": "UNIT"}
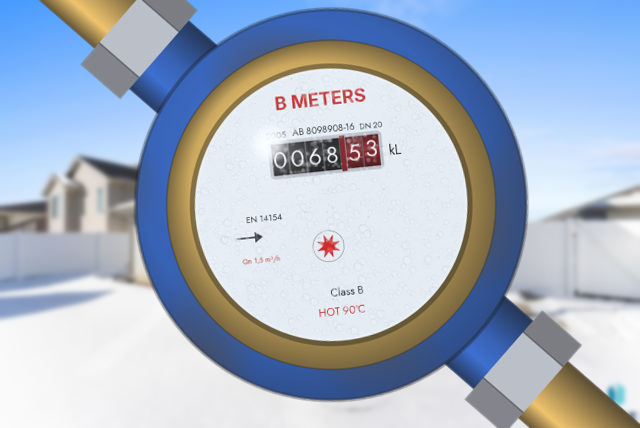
{"value": 68.53, "unit": "kL"}
